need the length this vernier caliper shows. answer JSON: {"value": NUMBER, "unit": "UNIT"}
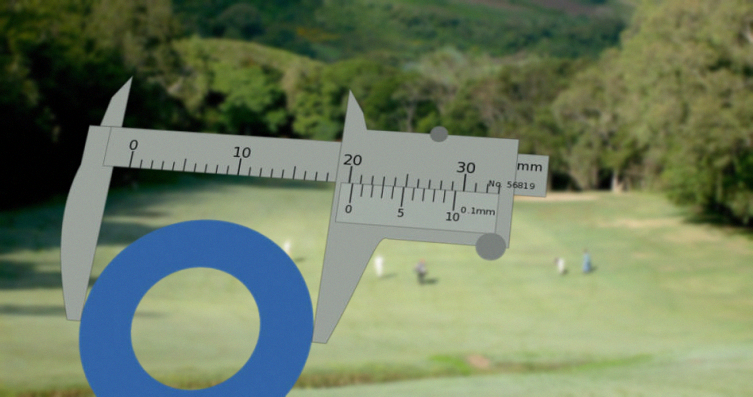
{"value": 20.3, "unit": "mm"}
